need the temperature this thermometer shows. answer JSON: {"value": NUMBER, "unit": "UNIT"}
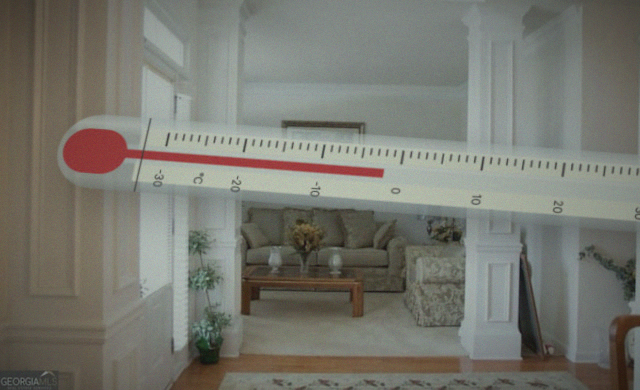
{"value": -2, "unit": "°C"}
